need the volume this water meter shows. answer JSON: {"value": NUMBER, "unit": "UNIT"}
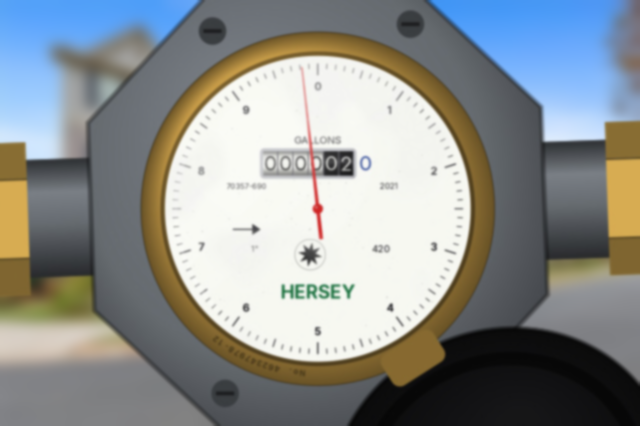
{"value": 19.8, "unit": "gal"}
